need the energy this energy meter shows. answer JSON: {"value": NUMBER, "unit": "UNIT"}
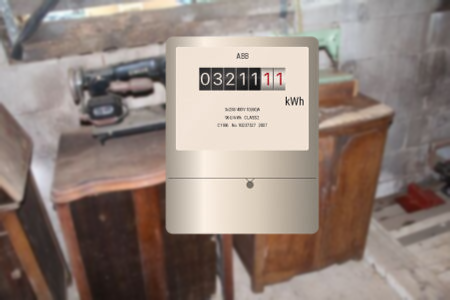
{"value": 3211.11, "unit": "kWh"}
